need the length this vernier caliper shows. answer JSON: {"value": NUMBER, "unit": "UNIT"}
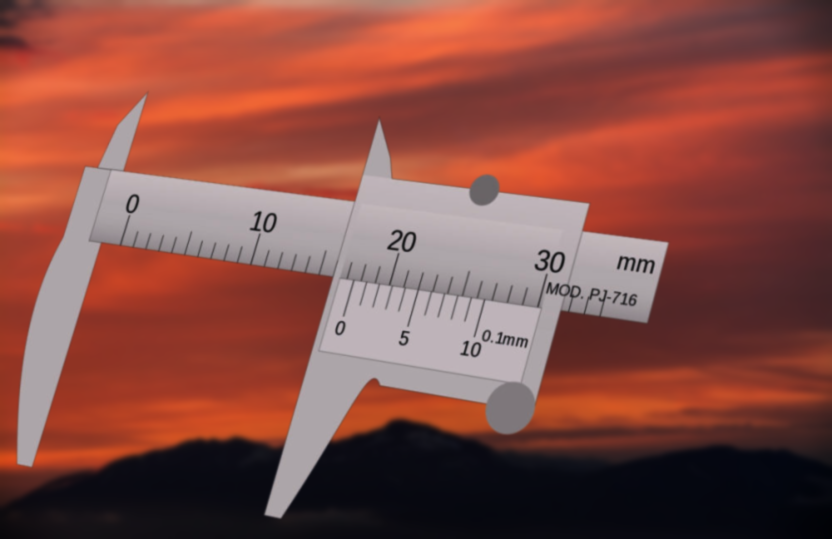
{"value": 17.5, "unit": "mm"}
